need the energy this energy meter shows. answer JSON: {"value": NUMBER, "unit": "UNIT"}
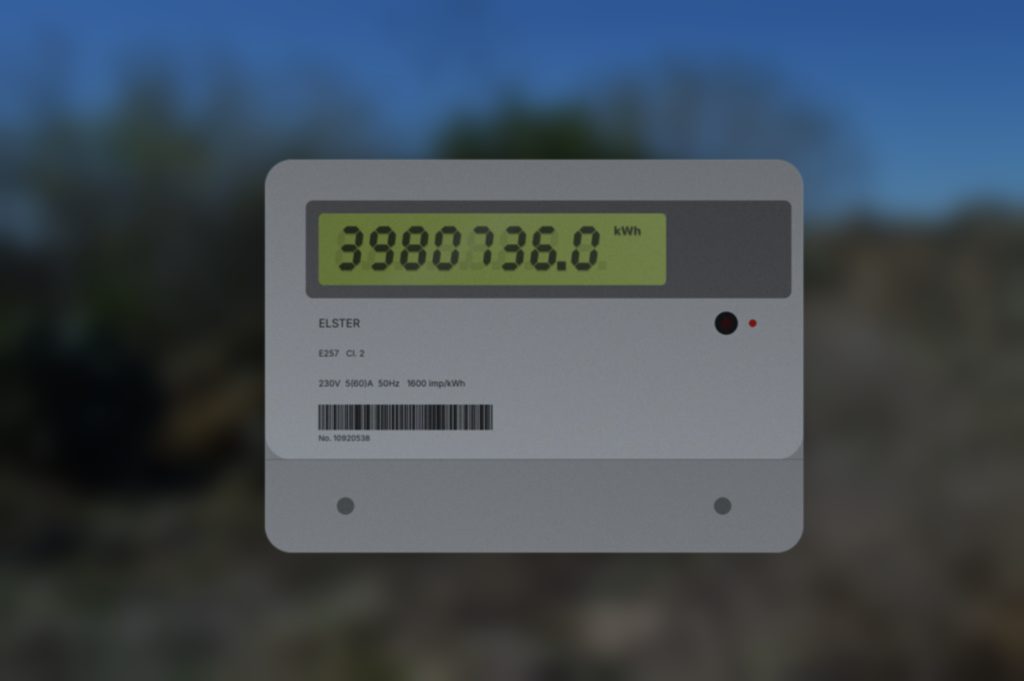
{"value": 3980736.0, "unit": "kWh"}
